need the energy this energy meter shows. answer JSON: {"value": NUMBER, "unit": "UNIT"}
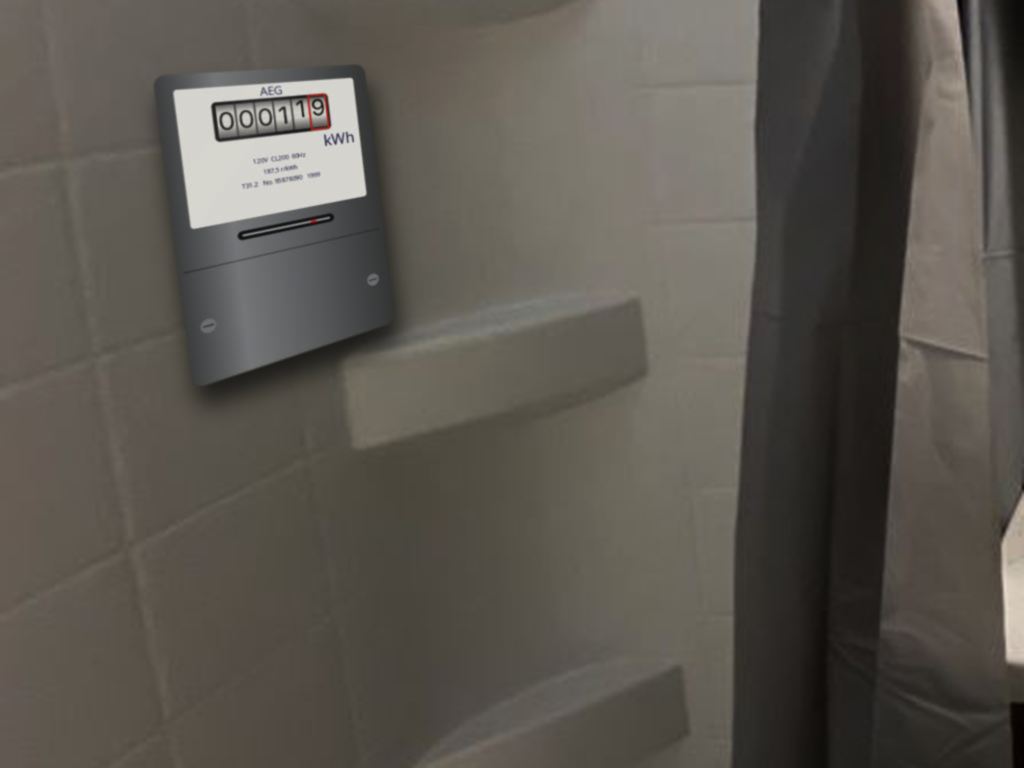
{"value": 11.9, "unit": "kWh"}
